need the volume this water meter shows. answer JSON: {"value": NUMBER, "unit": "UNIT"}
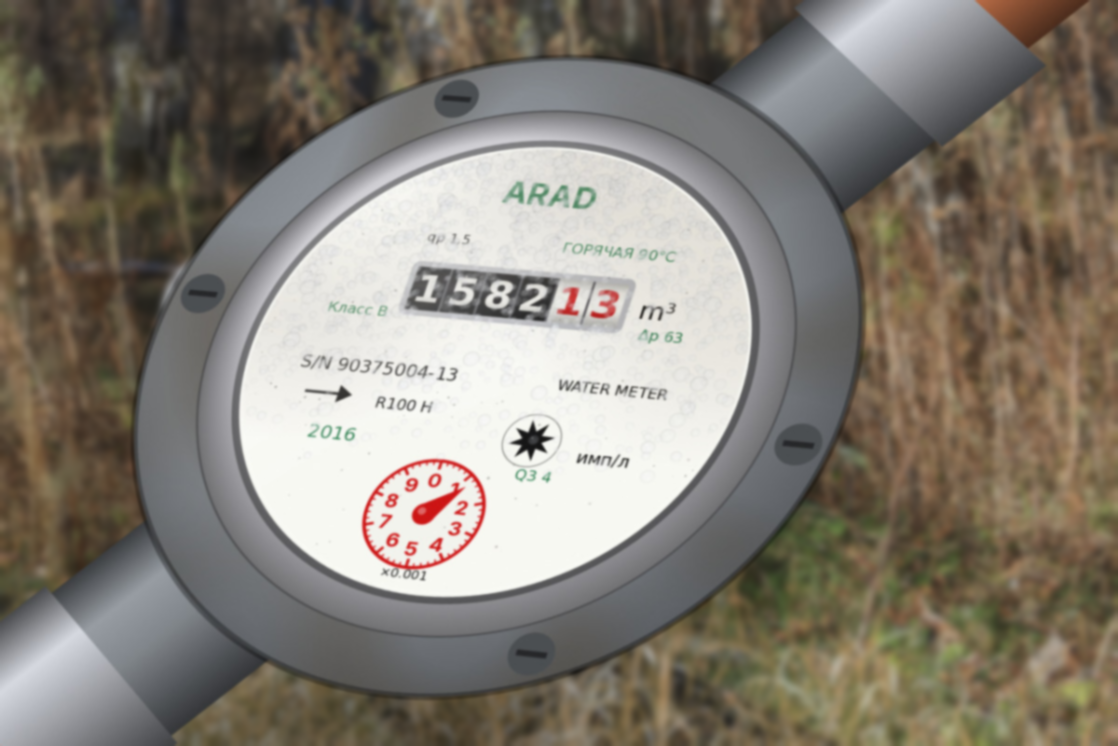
{"value": 1582.131, "unit": "m³"}
